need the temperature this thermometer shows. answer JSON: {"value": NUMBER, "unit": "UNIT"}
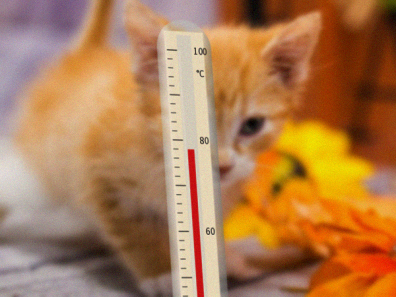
{"value": 78, "unit": "°C"}
